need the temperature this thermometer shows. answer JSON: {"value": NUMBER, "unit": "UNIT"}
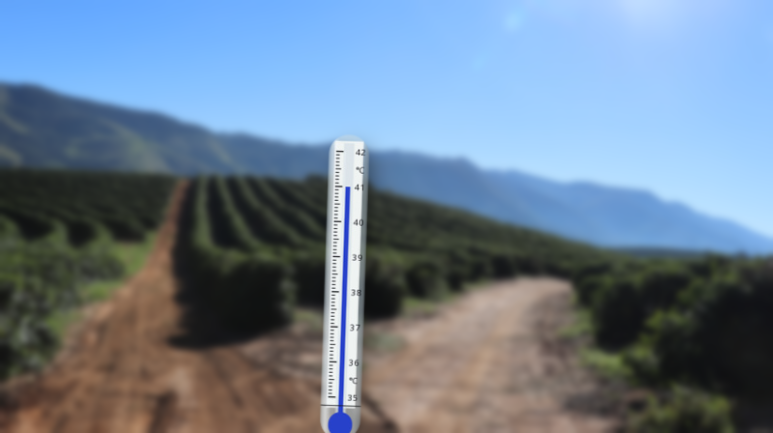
{"value": 41, "unit": "°C"}
